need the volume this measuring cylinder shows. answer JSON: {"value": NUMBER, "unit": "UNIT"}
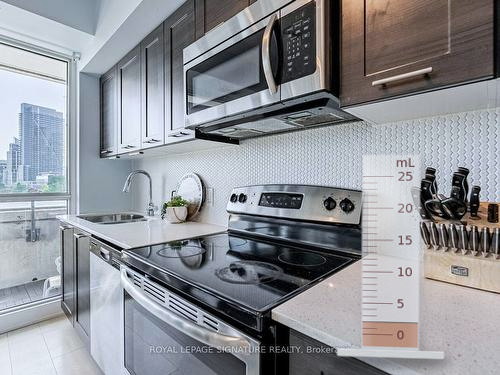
{"value": 2, "unit": "mL"}
